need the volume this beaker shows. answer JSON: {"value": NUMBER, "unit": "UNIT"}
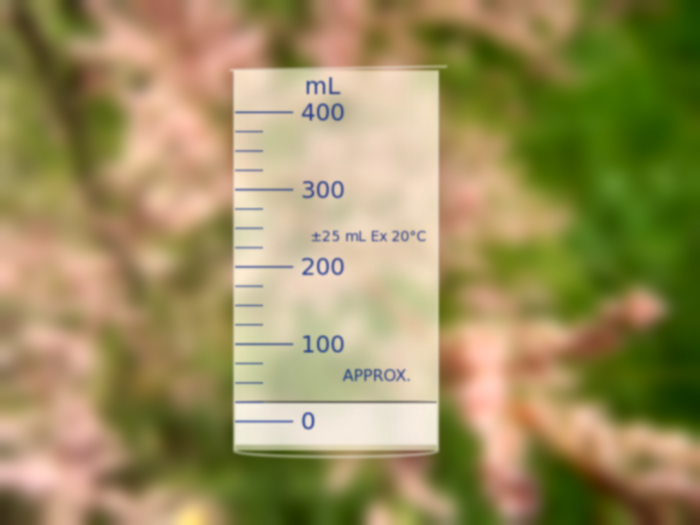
{"value": 25, "unit": "mL"}
